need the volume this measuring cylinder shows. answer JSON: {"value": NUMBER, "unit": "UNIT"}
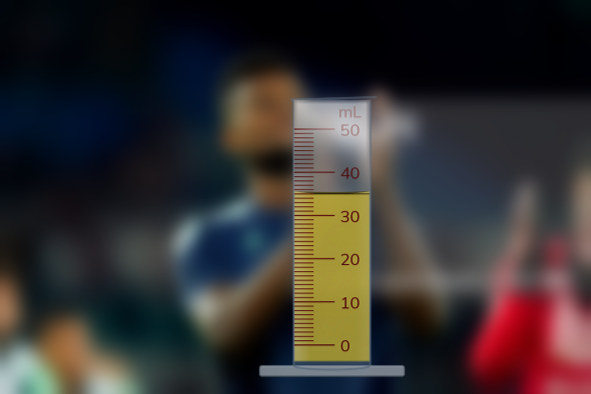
{"value": 35, "unit": "mL"}
